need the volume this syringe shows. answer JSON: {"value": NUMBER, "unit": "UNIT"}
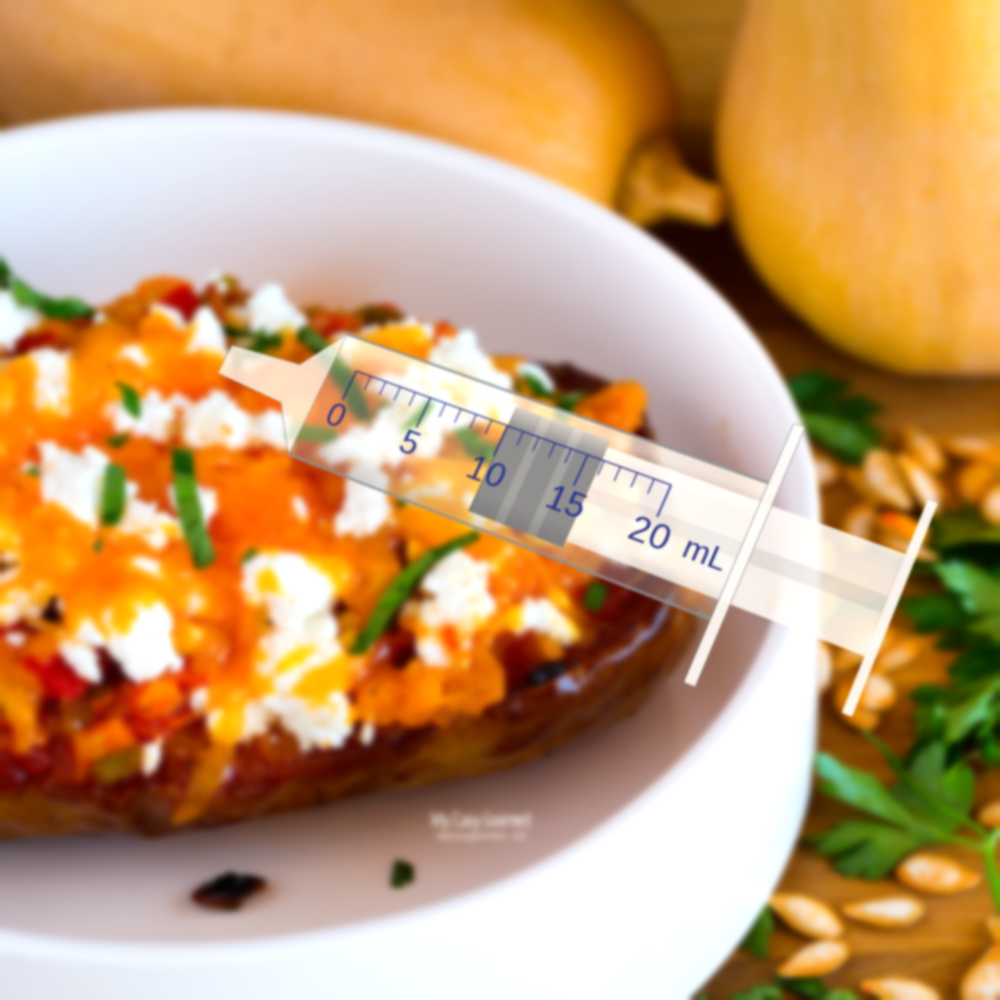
{"value": 10, "unit": "mL"}
